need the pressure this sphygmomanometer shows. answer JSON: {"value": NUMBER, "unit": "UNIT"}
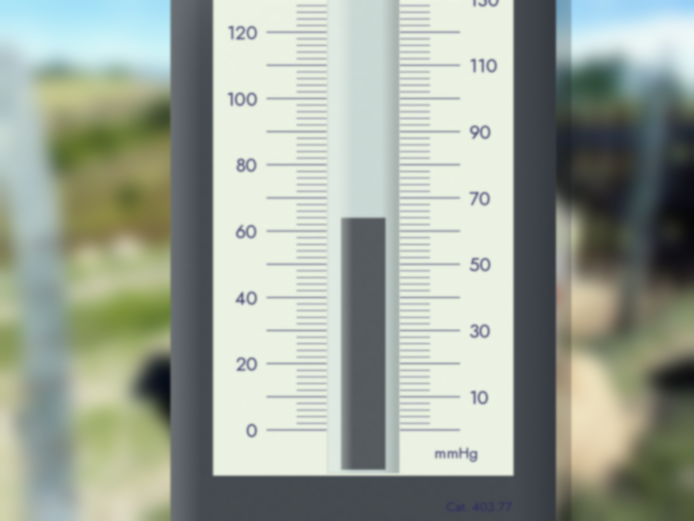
{"value": 64, "unit": "mmHg"}
